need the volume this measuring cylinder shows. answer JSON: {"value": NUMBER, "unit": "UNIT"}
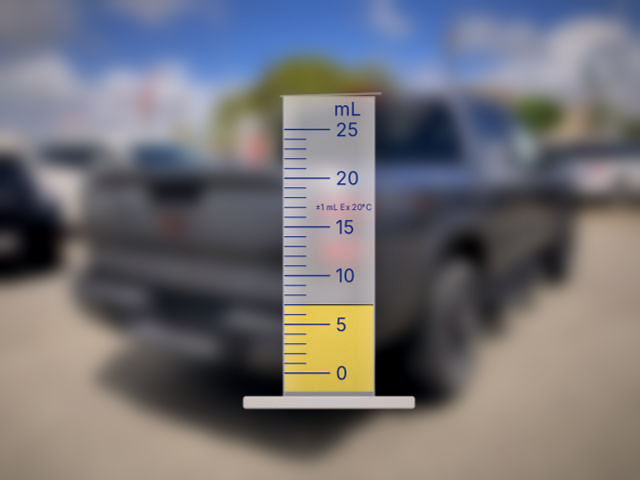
{"value": 7, "unit": "mL"}
